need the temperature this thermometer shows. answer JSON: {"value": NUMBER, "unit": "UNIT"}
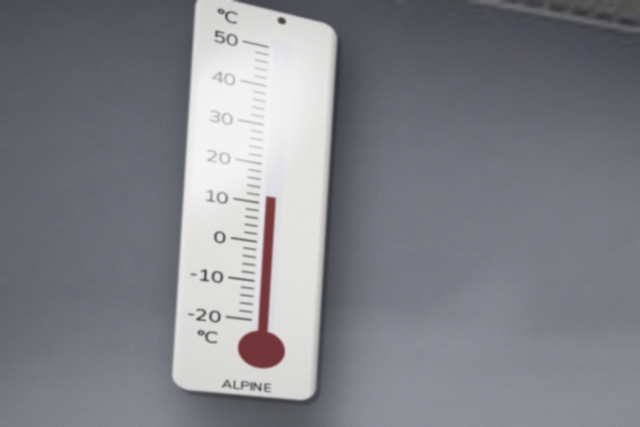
{"value": 12, "unit": "°C"}
